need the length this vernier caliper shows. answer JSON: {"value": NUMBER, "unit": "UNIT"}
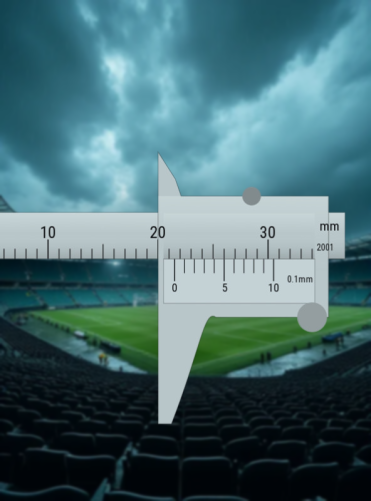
{"value": 21.5, "unit": "mm"}
